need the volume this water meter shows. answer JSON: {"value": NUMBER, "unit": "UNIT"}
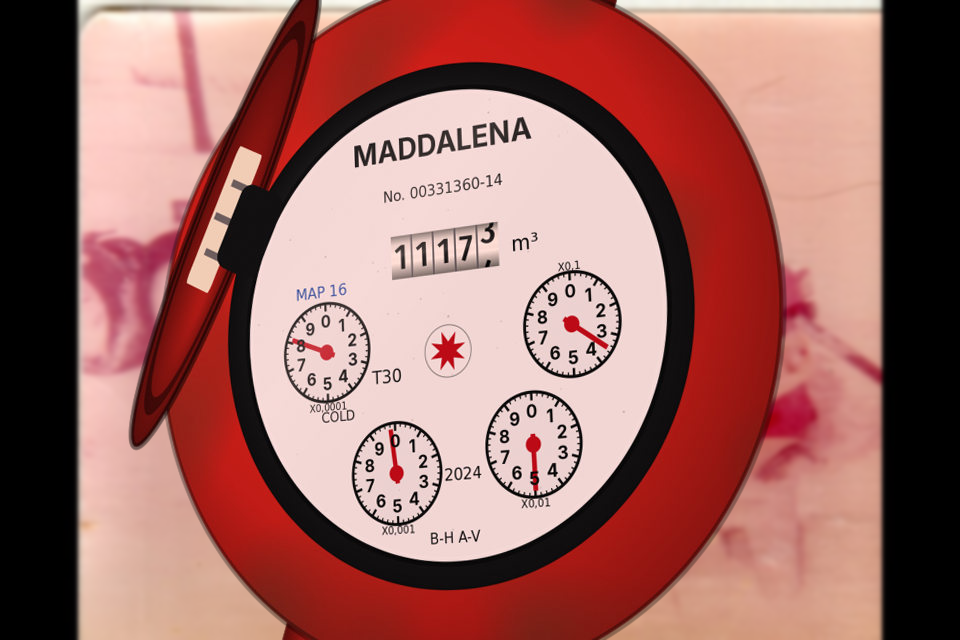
{"value": 11173.3498, "unit": "m³"}
